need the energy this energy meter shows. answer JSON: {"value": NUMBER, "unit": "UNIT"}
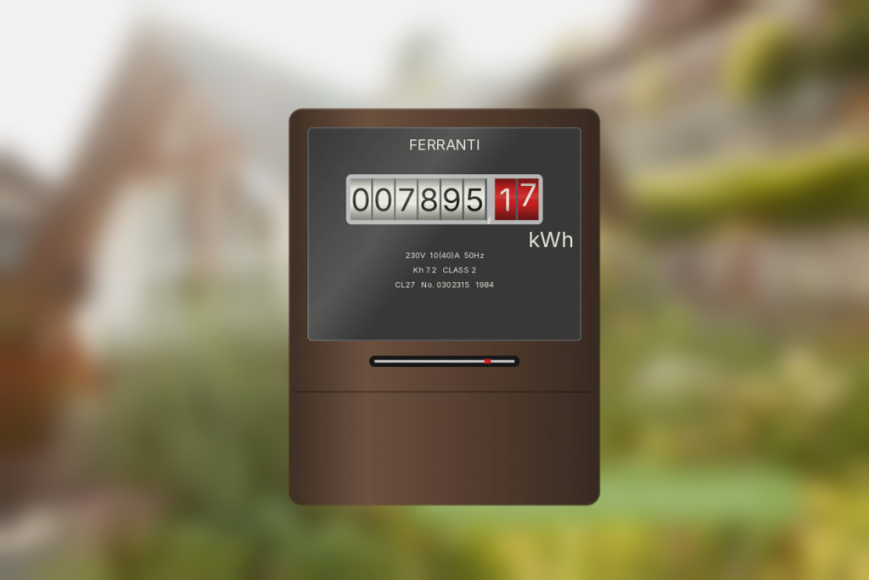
{"value": 7895.17, "unit": "kWh"}
